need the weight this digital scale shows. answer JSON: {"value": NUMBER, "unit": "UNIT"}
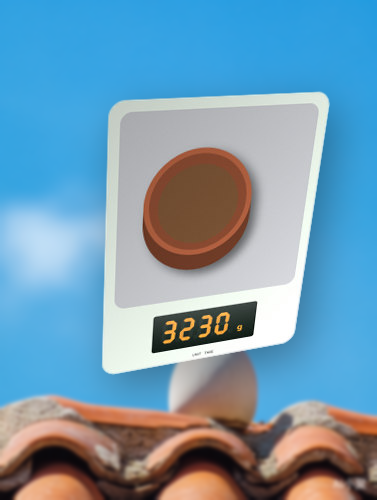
{"value": 3230, "unit": "g"}
